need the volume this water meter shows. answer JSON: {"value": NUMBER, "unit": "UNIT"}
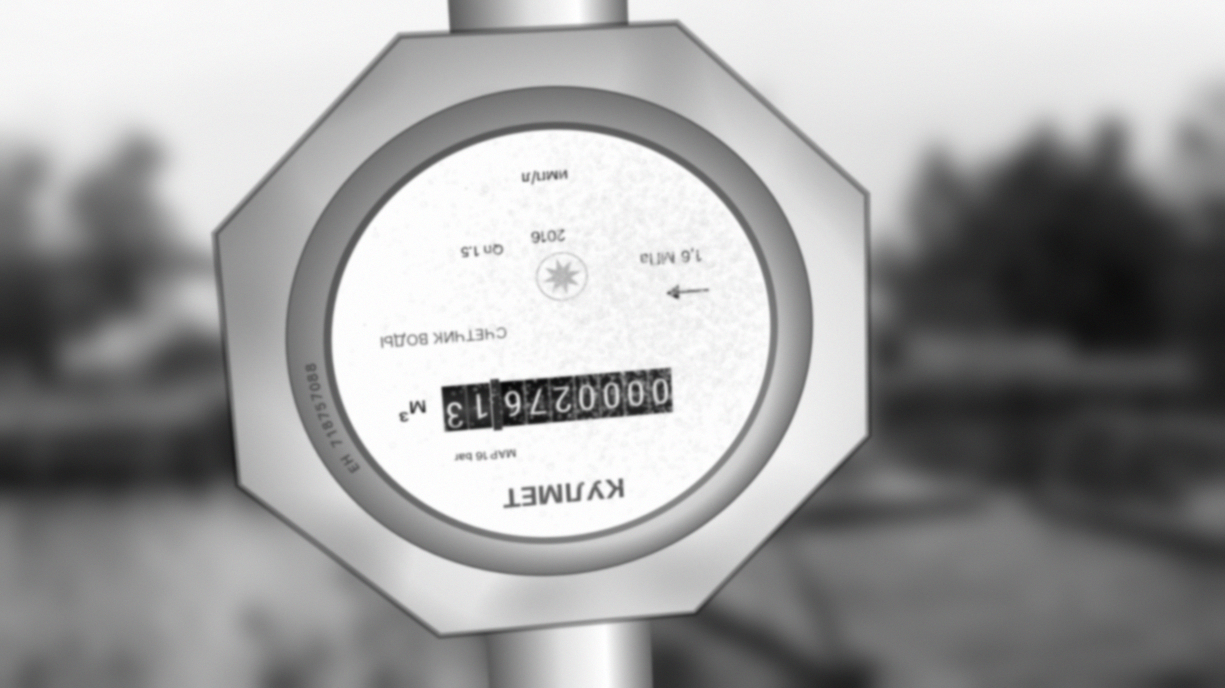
{"value": 276.13, "unit": "m³"}
